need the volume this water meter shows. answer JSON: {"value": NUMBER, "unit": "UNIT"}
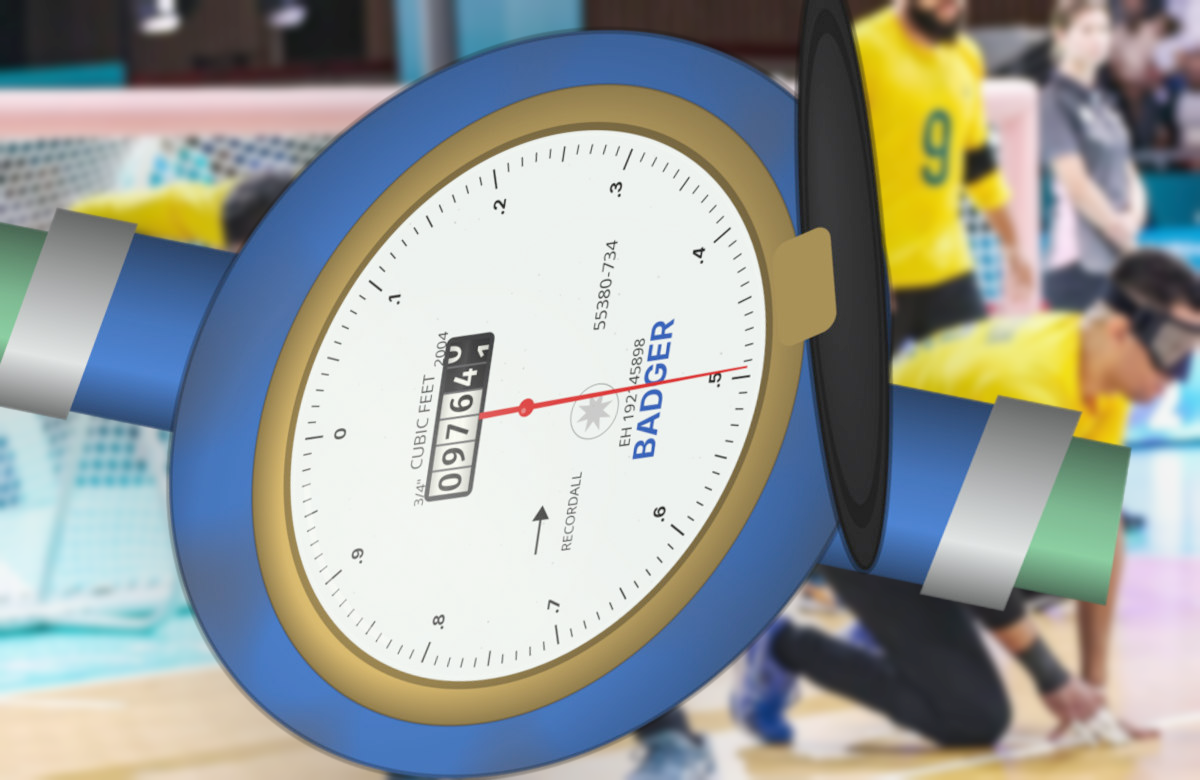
{"value": 97640.49, "unit": "ft³"}
